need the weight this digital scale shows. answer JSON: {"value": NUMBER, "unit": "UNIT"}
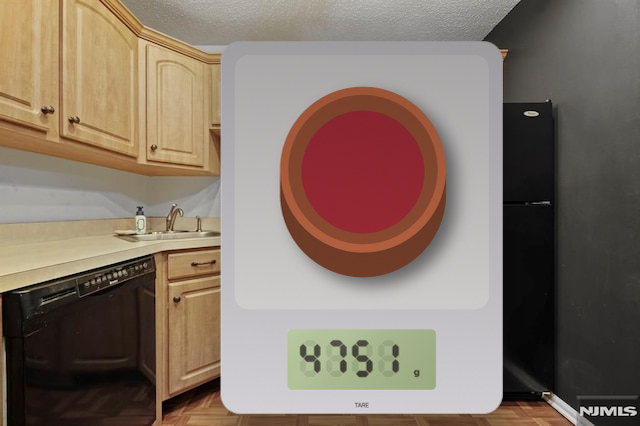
{"value": 4751, "unit": "g"}
